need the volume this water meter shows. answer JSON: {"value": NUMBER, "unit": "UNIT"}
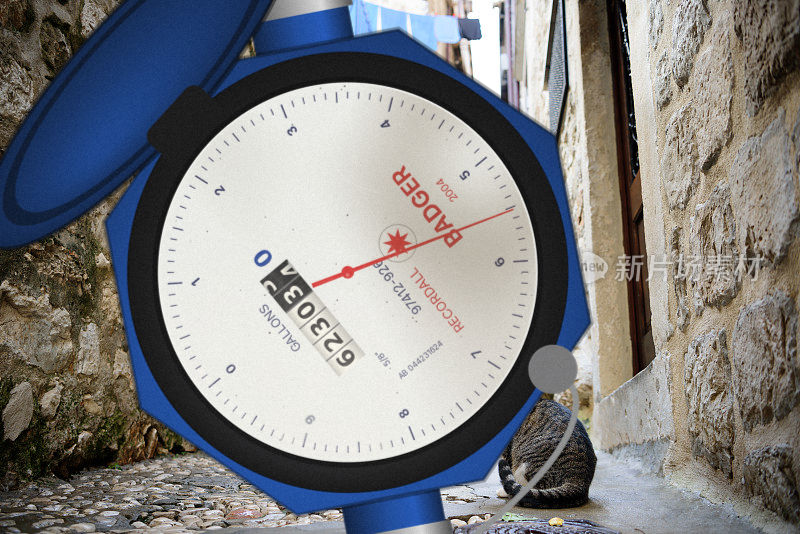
{"value": 6230335.5, "unit": "gal"}
